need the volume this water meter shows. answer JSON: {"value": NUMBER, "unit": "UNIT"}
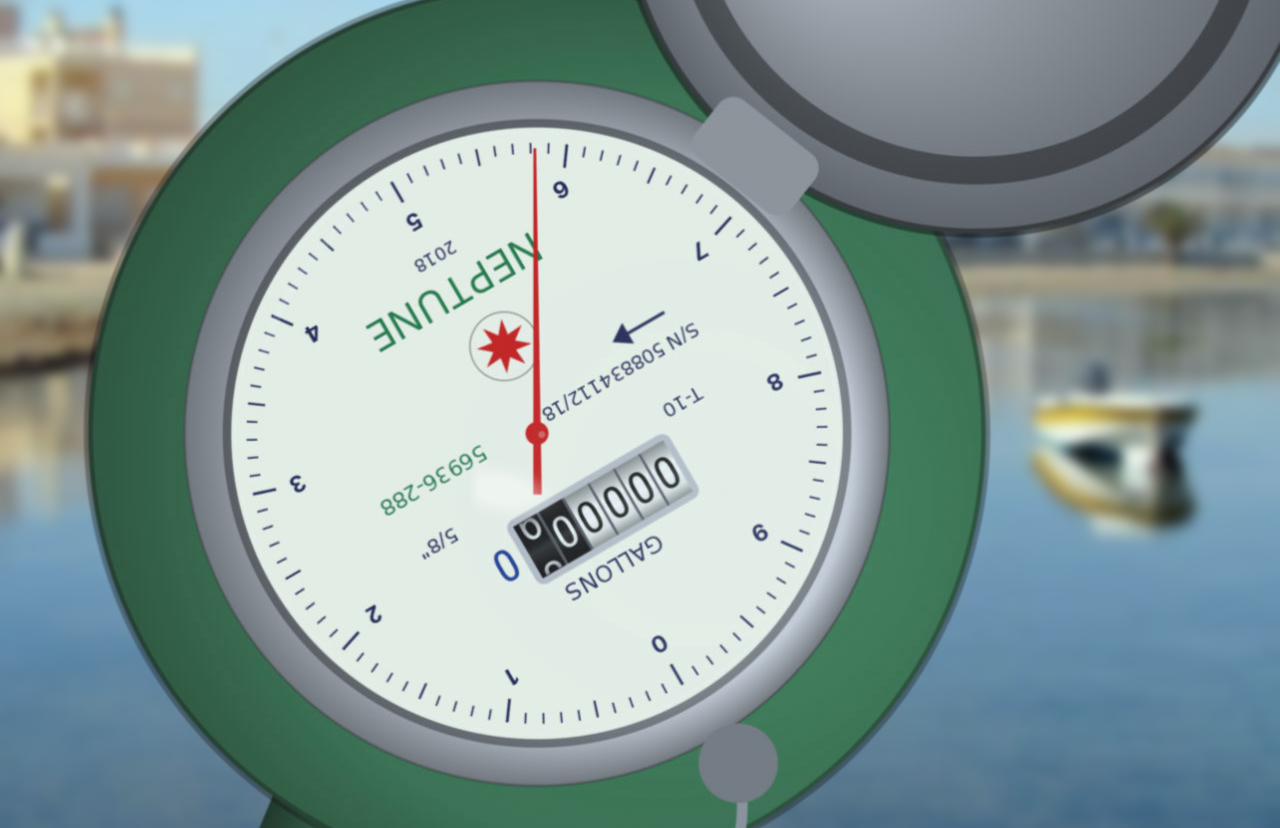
{"value": 85.8, "unit": "gal"}
